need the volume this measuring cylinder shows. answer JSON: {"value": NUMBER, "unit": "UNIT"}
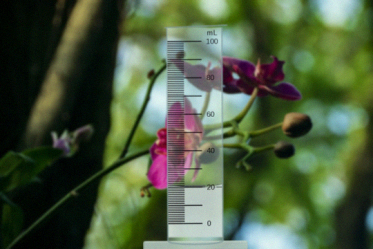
{"value": 20, "unit": "mL"}
